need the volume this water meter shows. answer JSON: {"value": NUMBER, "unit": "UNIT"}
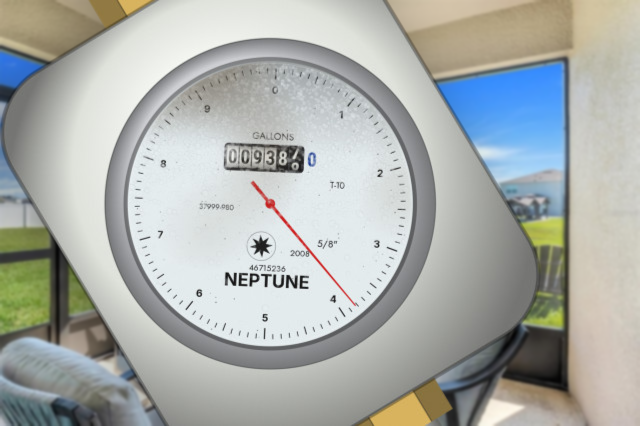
{"value": 93873.8, "unit": "gal"}
